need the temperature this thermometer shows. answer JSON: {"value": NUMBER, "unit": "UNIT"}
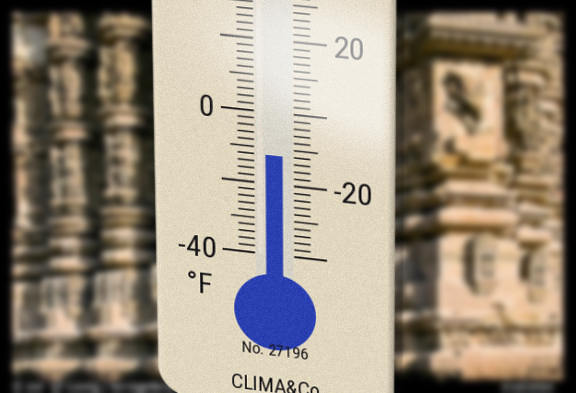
{"value": -12, "unit": "°F"}
